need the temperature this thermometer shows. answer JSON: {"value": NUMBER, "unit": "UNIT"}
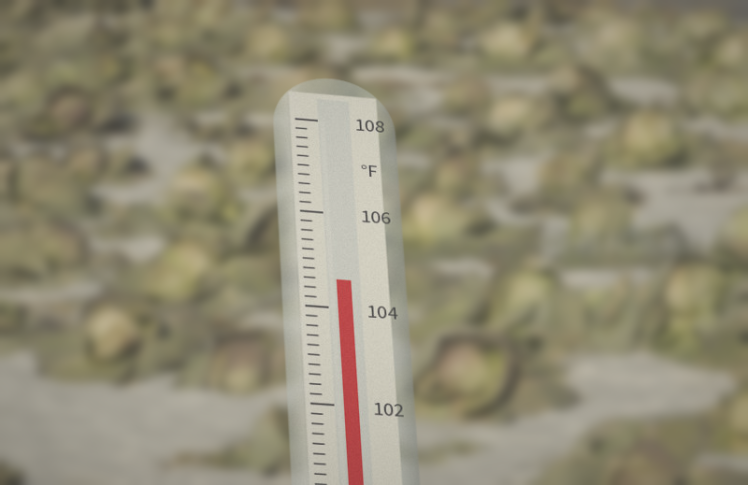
{"value": 104.6, "unit": "°F"}
